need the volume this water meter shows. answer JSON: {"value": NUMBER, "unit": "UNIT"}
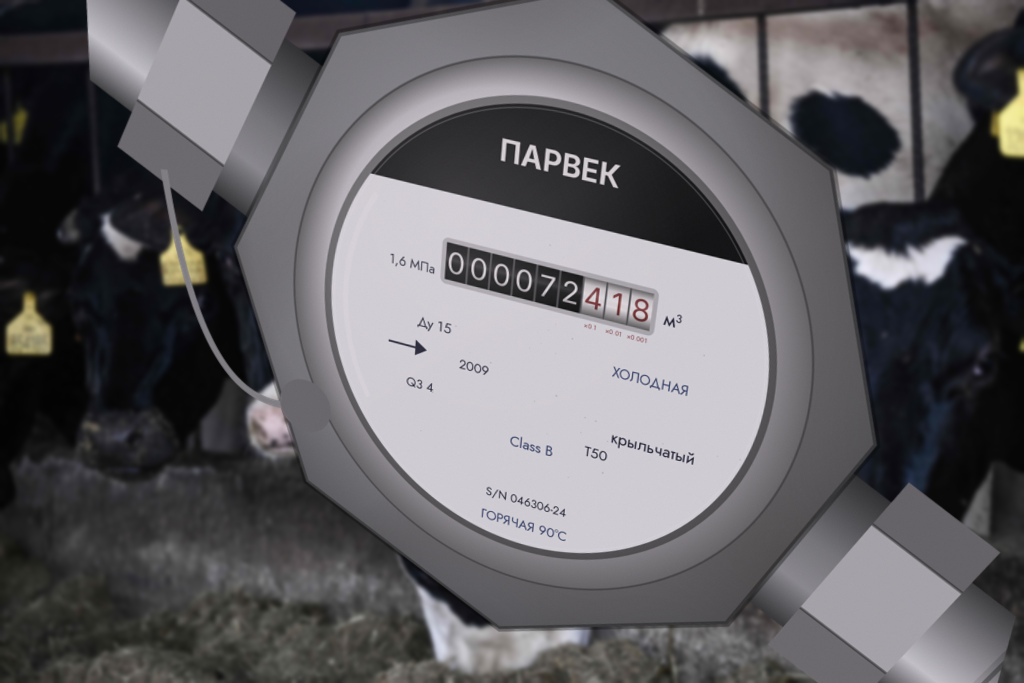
{"value": 72.418, "unit": "m³"}
